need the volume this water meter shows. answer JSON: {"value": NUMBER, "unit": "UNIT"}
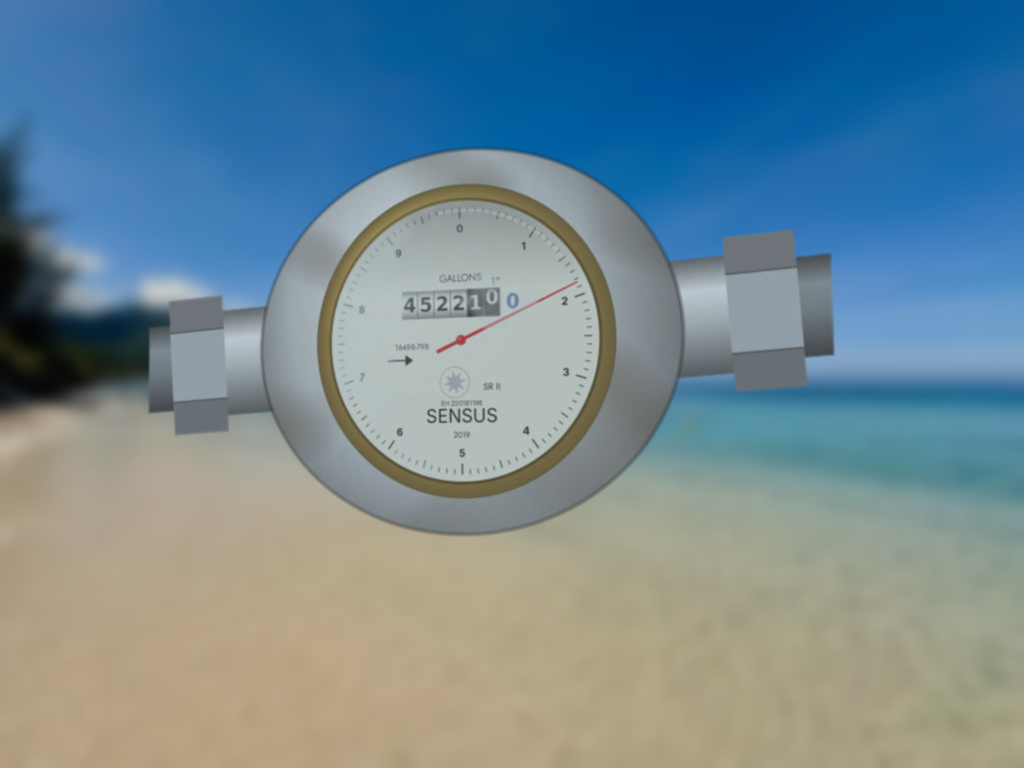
{"value": 4522101.8, "unit": "gal"}
